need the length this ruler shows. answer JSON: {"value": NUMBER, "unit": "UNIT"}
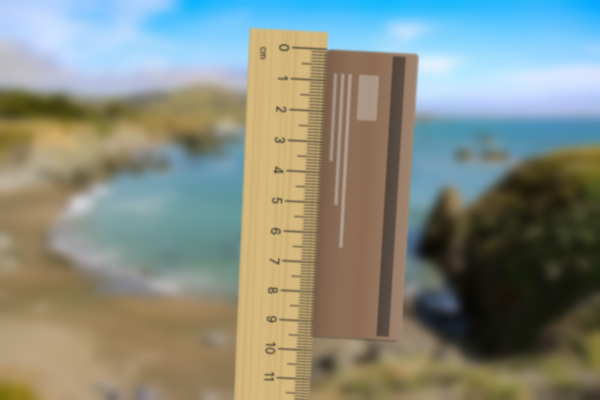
{"value": 9.5, "unit": "cm"}
